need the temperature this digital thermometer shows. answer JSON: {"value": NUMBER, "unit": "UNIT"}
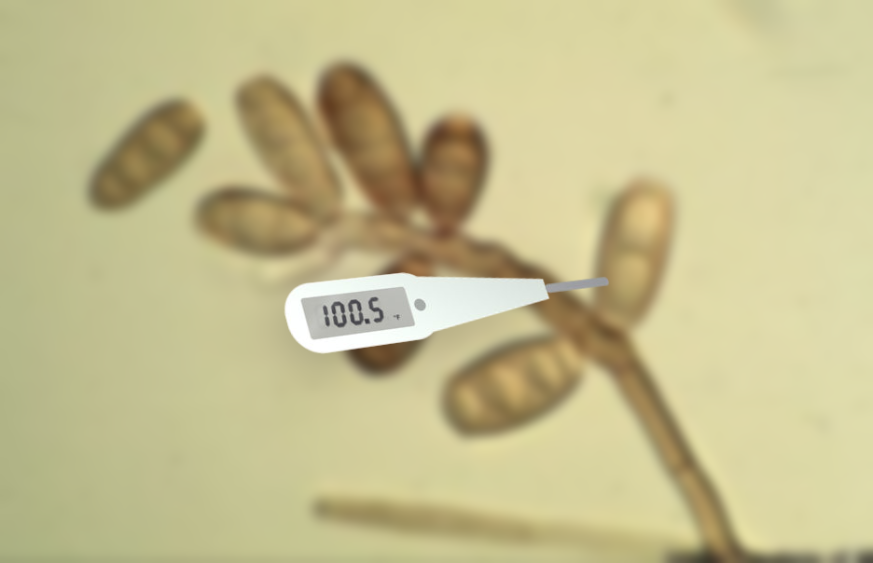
{"value": 100.5, "unit": "°F"}
